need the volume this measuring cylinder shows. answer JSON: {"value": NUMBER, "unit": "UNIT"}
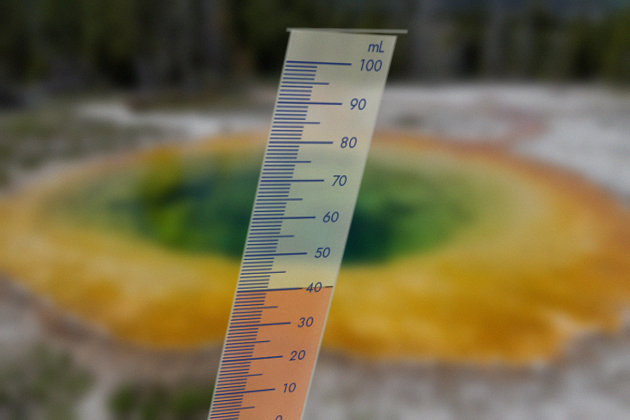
{"value": 40, "unit": "mL"}
